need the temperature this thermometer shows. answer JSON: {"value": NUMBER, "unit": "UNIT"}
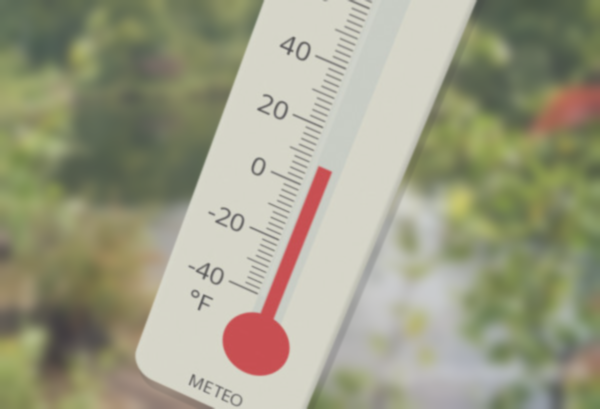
{"value": 8, "unit": "°F"}
